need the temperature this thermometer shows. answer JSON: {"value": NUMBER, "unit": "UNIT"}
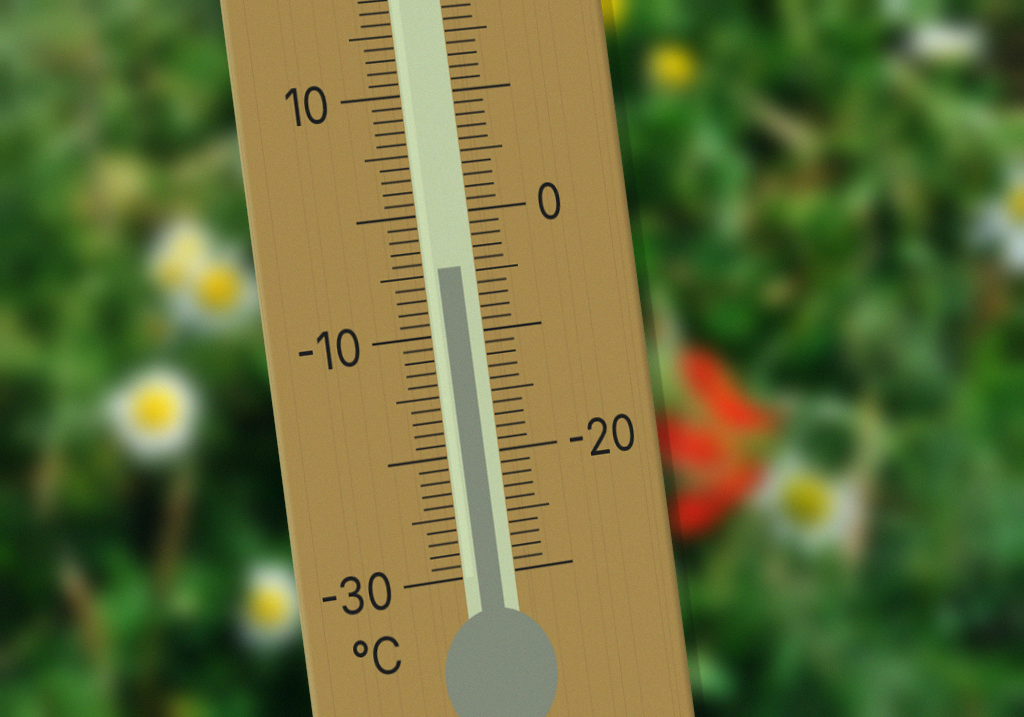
{"value": -4.5, "unit": "°C"}
